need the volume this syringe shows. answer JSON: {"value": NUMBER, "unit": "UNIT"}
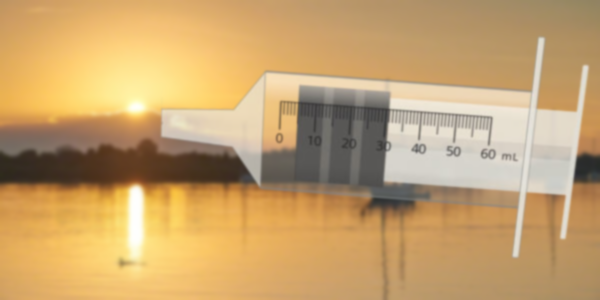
{"value": 5, "unit": "mL"}
